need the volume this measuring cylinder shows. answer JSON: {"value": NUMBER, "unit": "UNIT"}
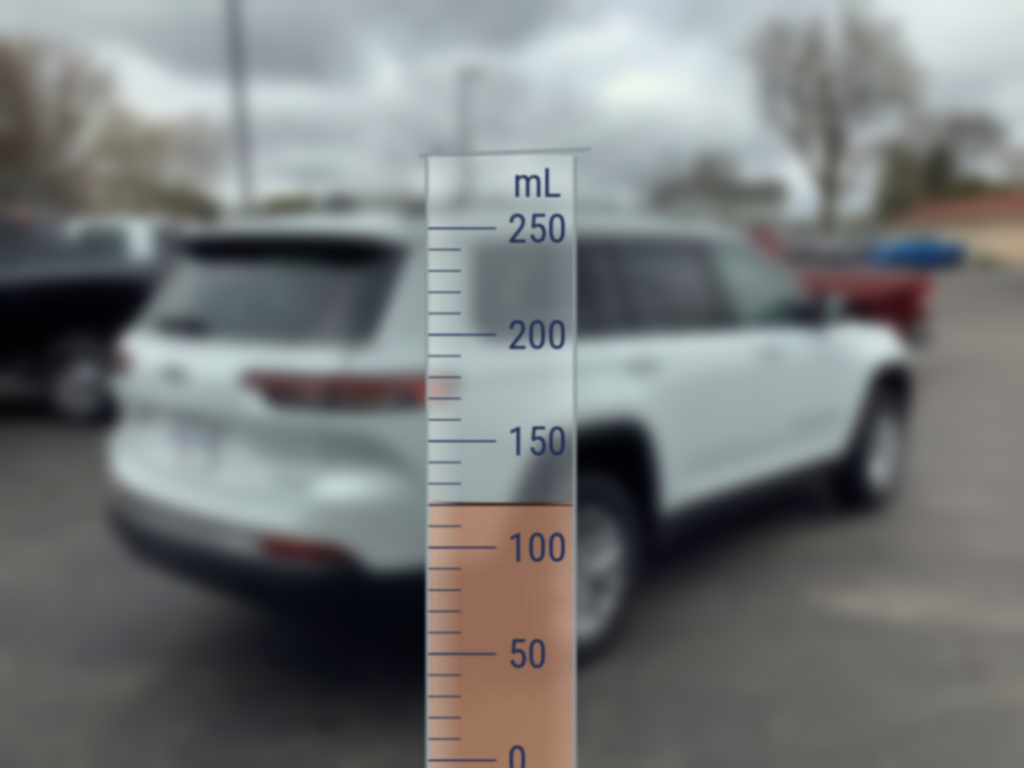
{"value": 120, "unit": "mL"}
